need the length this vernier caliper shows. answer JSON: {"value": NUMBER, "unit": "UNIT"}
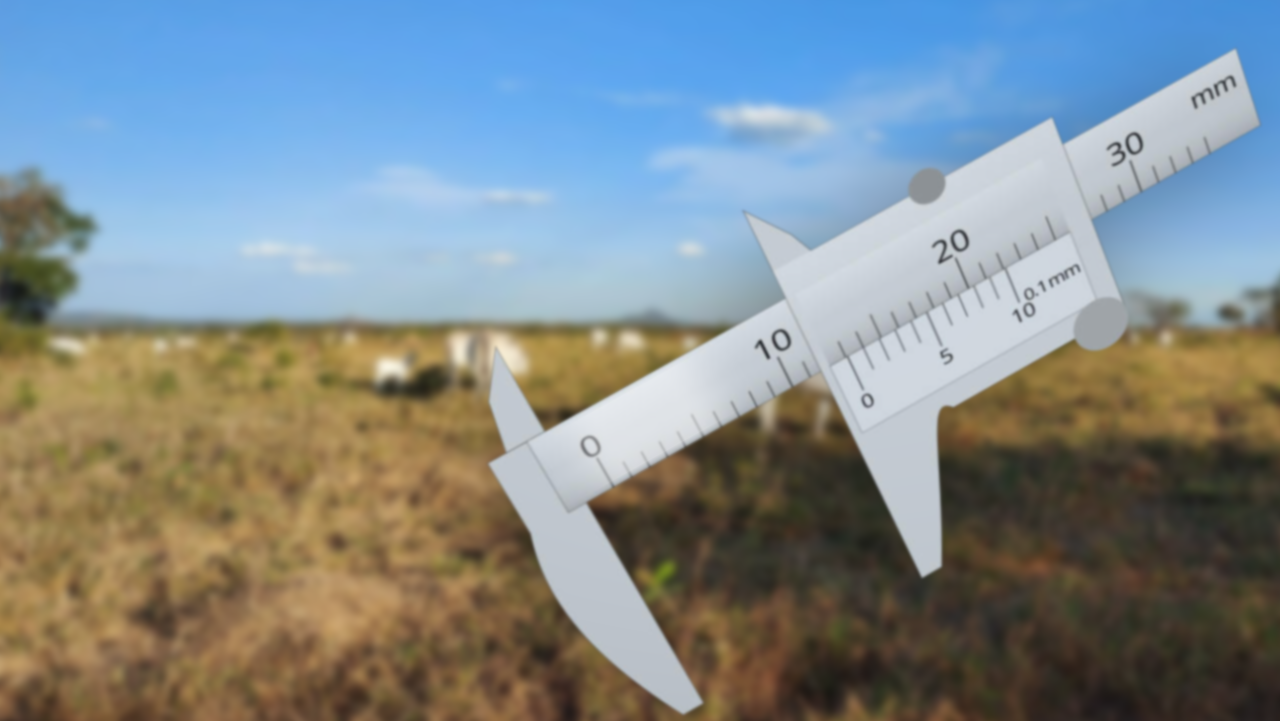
{"value": 13.1, "unit": "mm"}
